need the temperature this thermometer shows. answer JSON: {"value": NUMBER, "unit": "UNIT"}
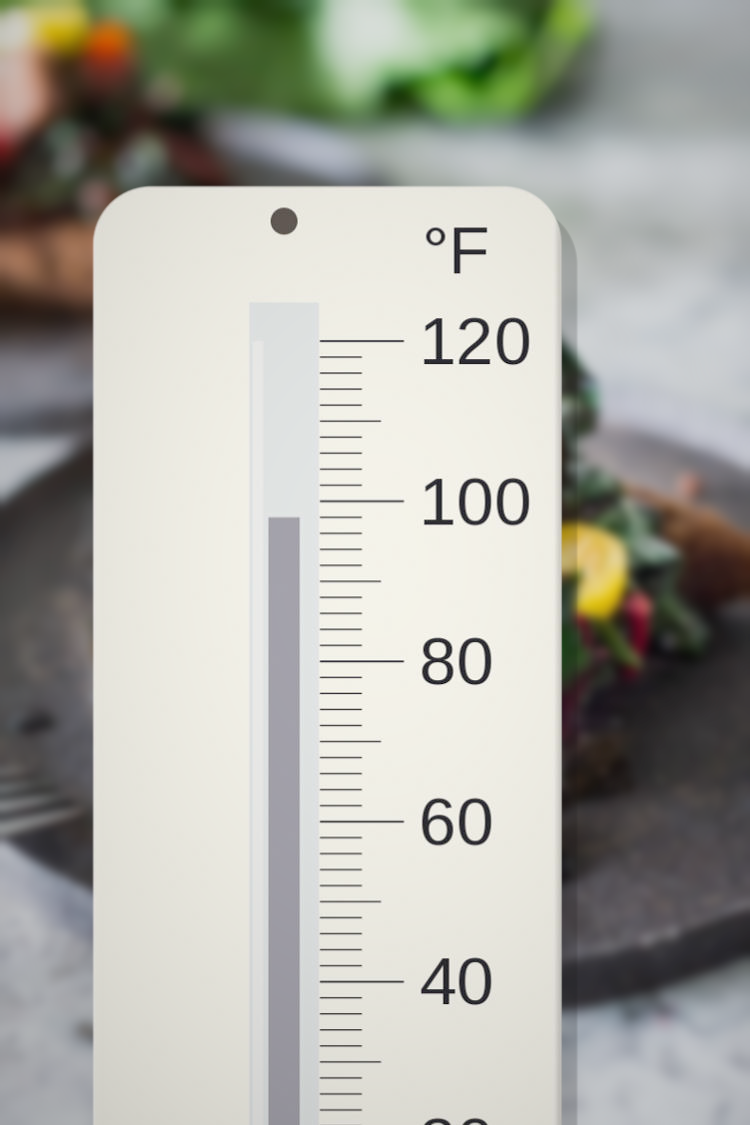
{"value": 98, "unit": "°F"}
